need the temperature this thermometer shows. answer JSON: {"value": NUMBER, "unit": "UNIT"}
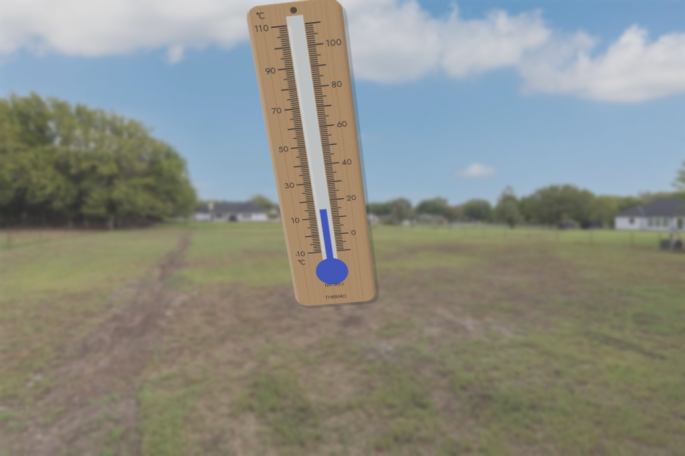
{"value": 15, "unit": "°C"}
